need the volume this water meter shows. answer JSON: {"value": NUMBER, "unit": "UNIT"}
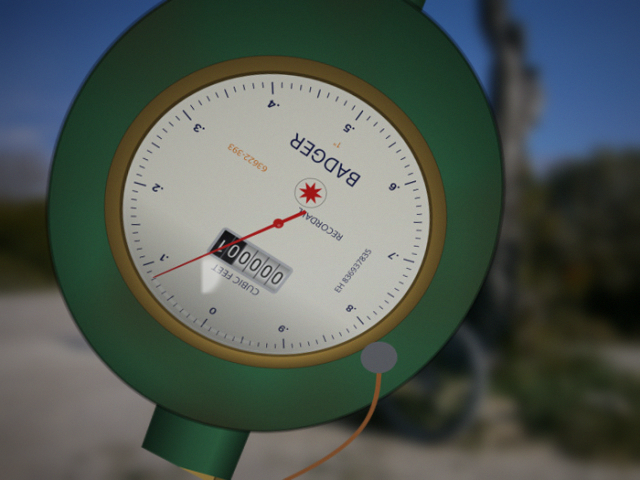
{"value": 1.08, "unit": "ft³"}
